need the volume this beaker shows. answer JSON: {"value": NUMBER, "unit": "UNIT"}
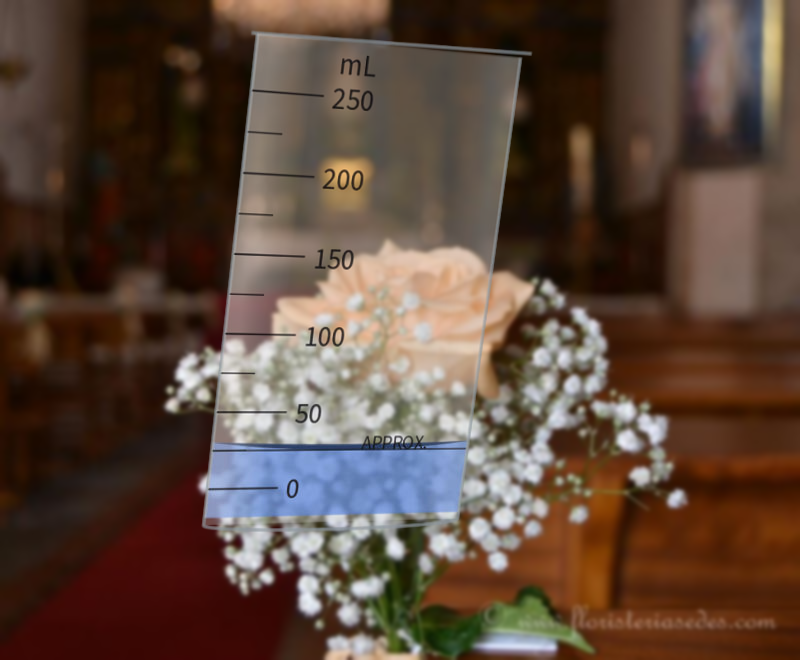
{"value": 25, "unit": "mL"}
